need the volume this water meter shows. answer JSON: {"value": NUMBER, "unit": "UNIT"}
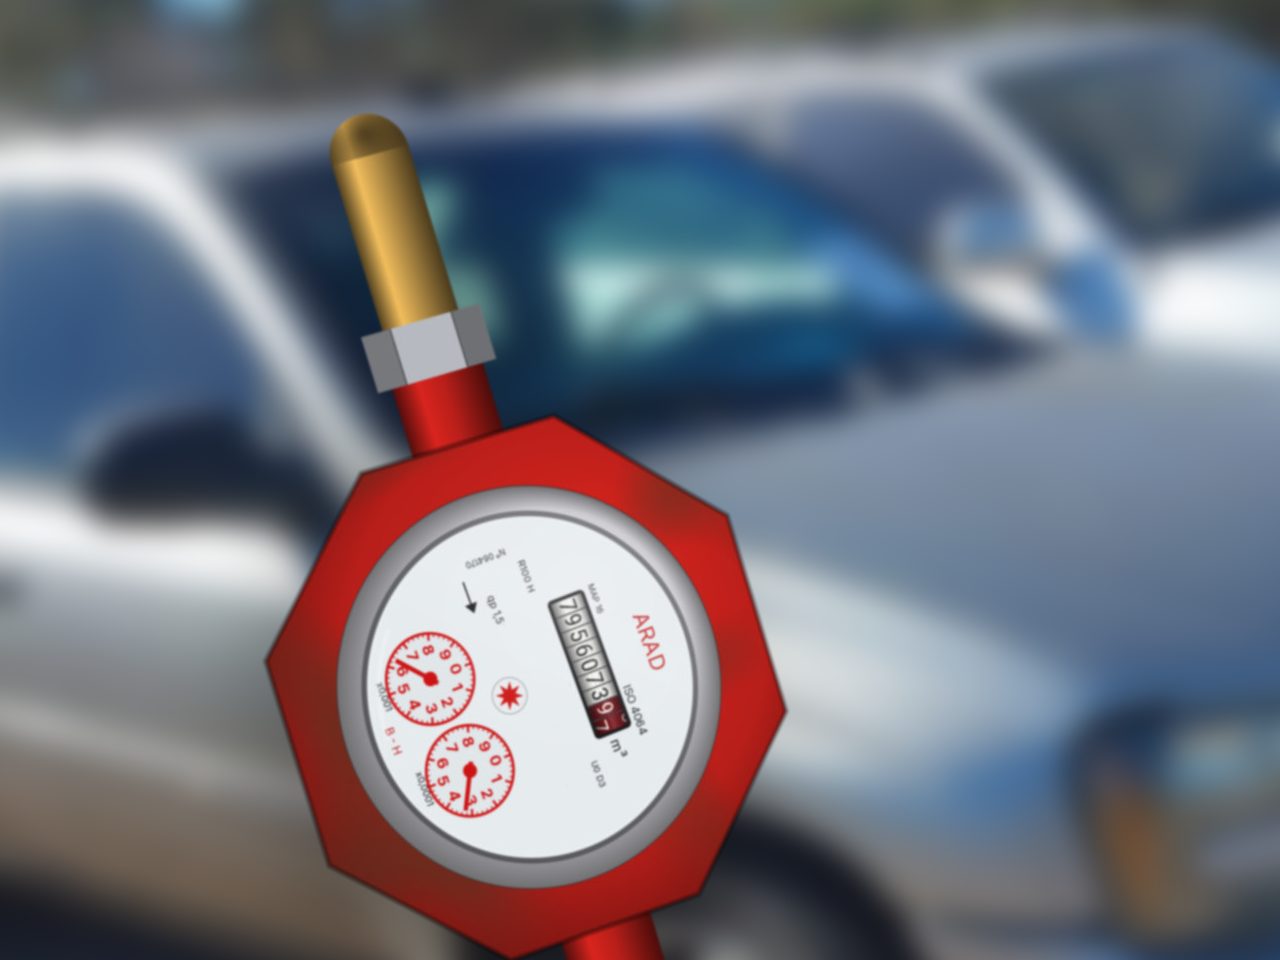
{"value": 7956073.9663, "unit": "m³"}
